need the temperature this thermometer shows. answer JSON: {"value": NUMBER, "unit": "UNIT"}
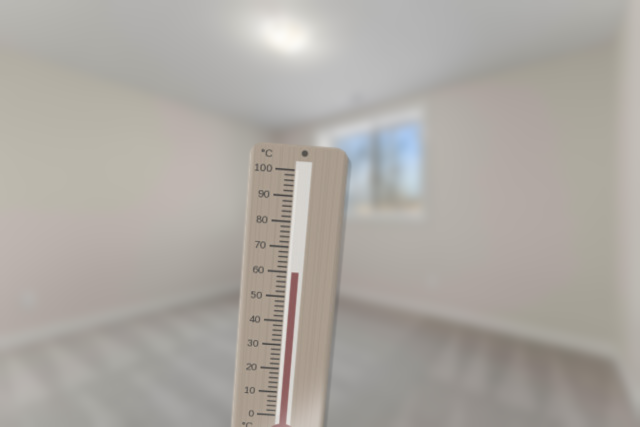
{"value": 60, "unit": "°C"}
